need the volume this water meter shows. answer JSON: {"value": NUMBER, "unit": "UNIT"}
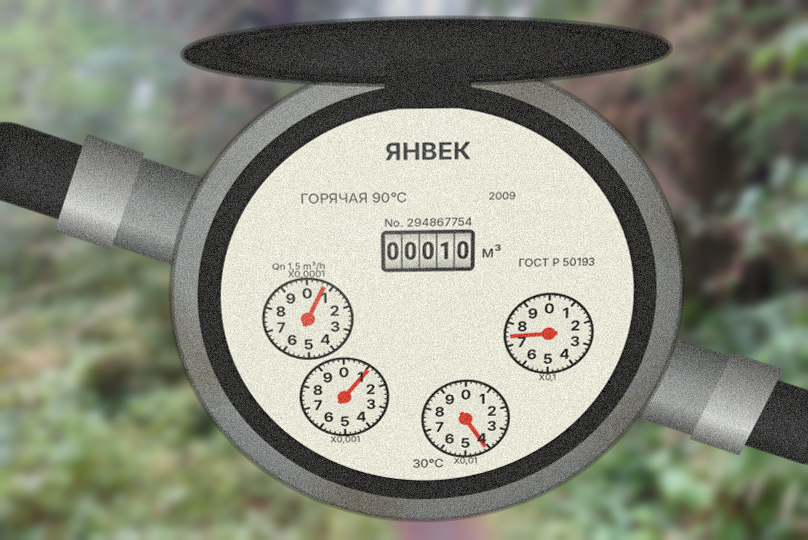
{"value": 10.7410, "unit": "m³"}
